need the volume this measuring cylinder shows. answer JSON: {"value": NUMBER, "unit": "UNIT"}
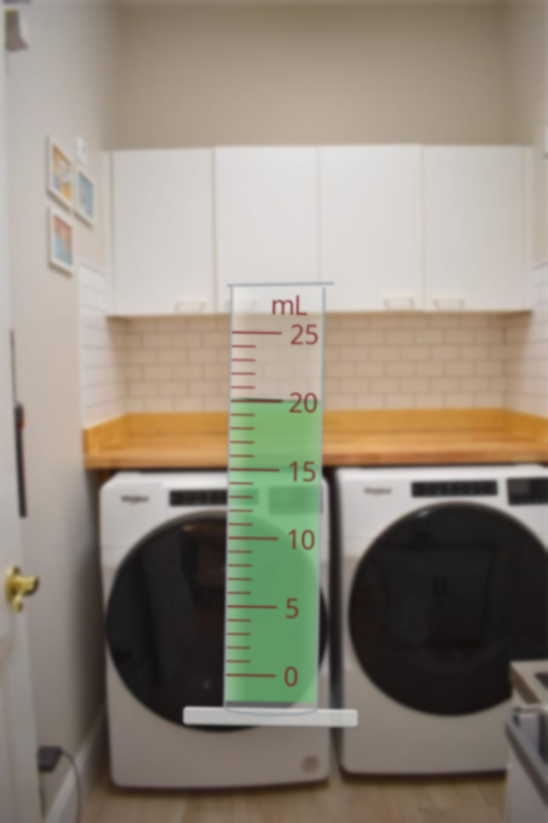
{"value": 20, "unit": "mL"}
